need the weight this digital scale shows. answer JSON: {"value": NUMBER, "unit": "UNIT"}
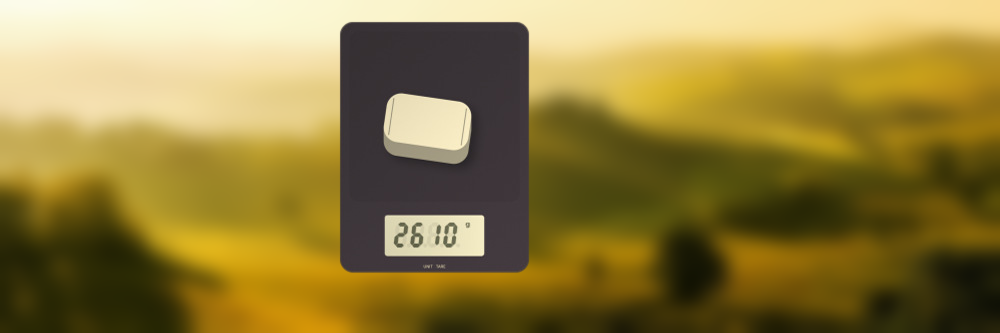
{"value": 2610, "unit": "g"}
